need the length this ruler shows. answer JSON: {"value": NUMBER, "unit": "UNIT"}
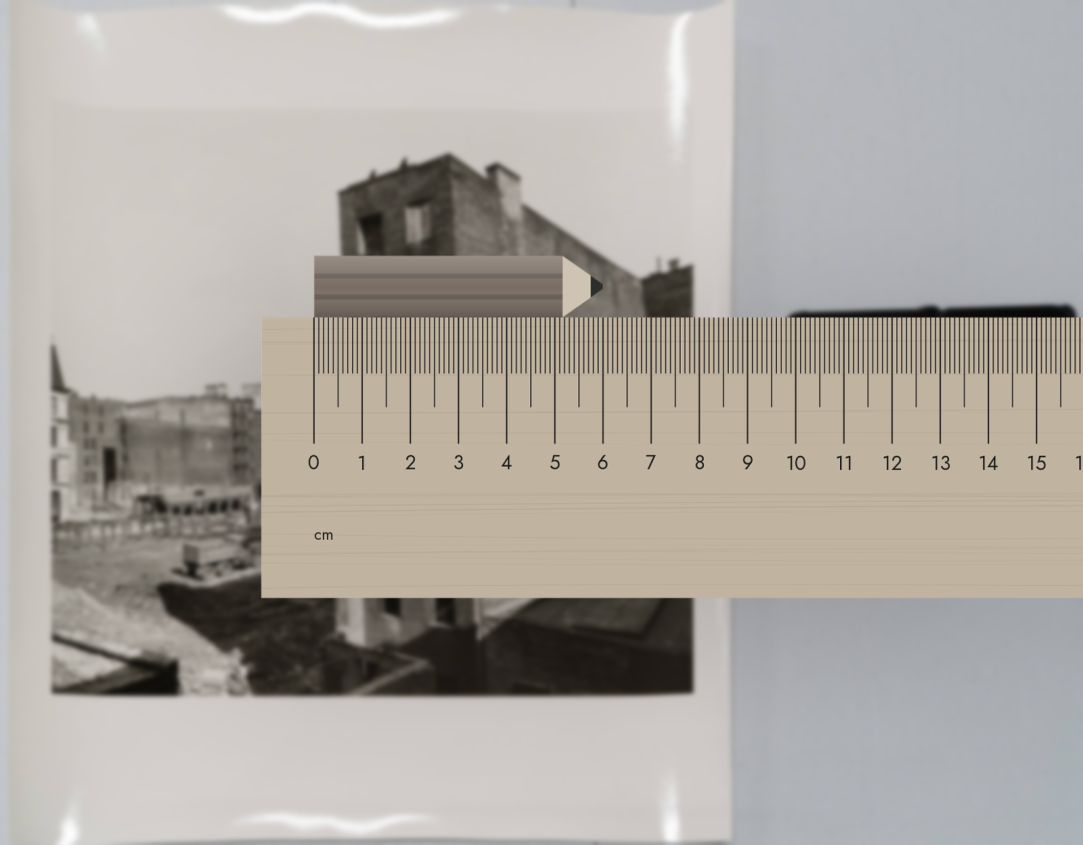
{"value": 6, "unit": "cm"}
